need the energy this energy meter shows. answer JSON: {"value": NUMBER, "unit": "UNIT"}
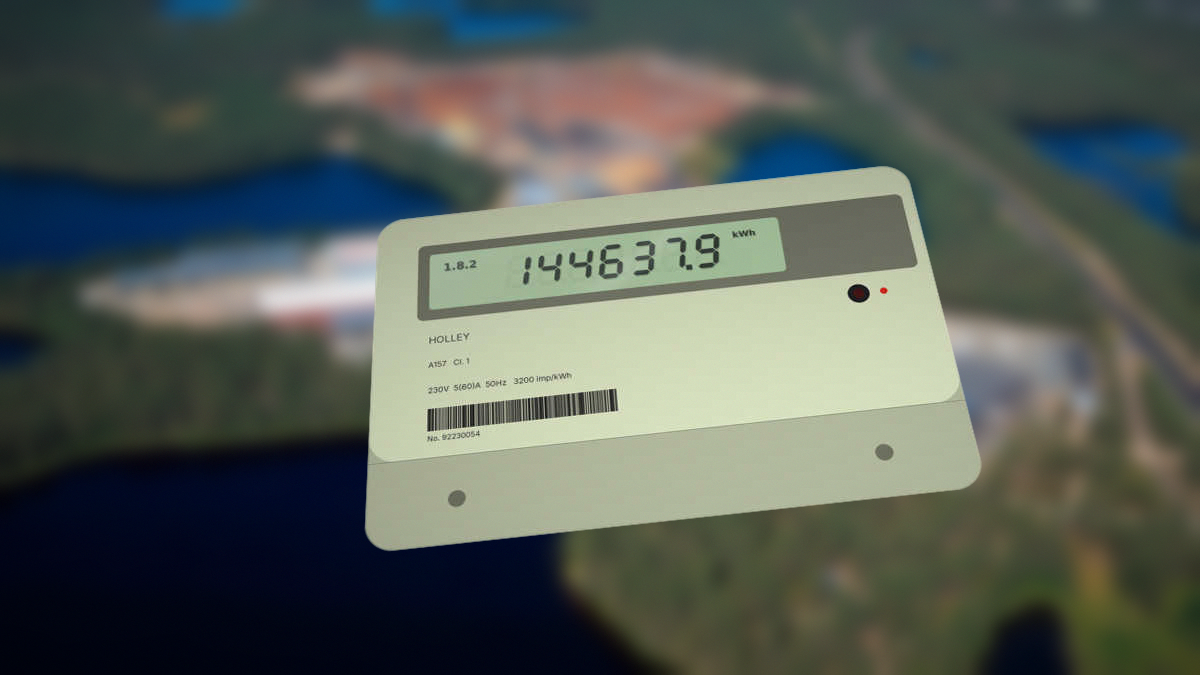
{"value": 144637.9, "unit": "kWh"}
